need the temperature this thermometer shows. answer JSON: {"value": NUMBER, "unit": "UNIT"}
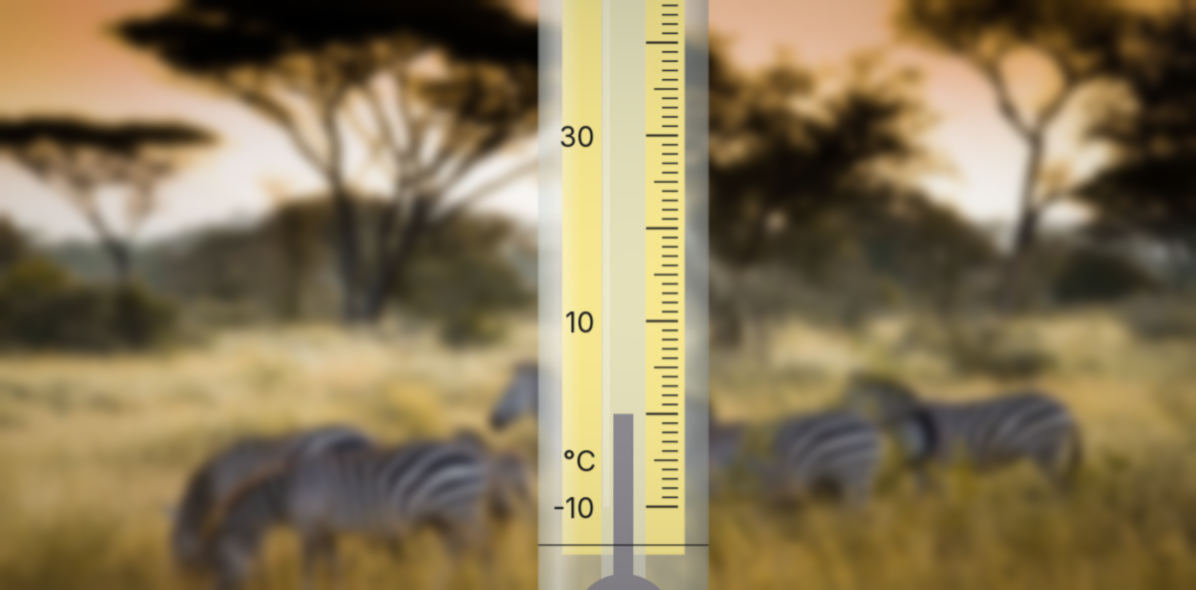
{"value": 0, "unit": "°C"}
